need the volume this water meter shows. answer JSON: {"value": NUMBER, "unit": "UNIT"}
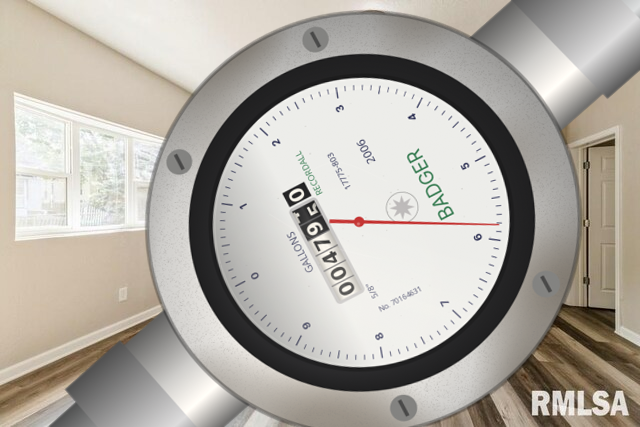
{"value": 47945.8, "unit": "gal"}
